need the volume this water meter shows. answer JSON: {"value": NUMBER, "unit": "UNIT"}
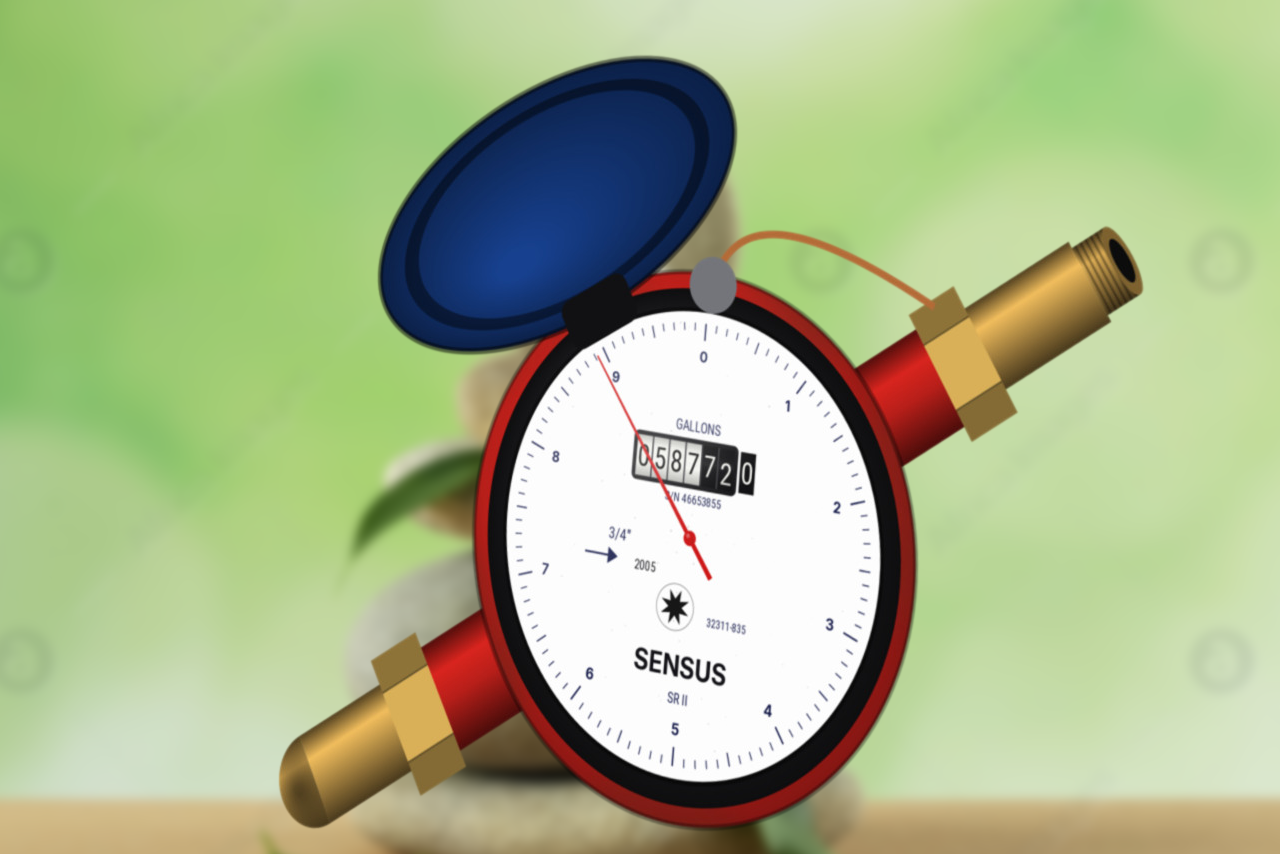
{"value": 587718.9, "unit": "gal"}
